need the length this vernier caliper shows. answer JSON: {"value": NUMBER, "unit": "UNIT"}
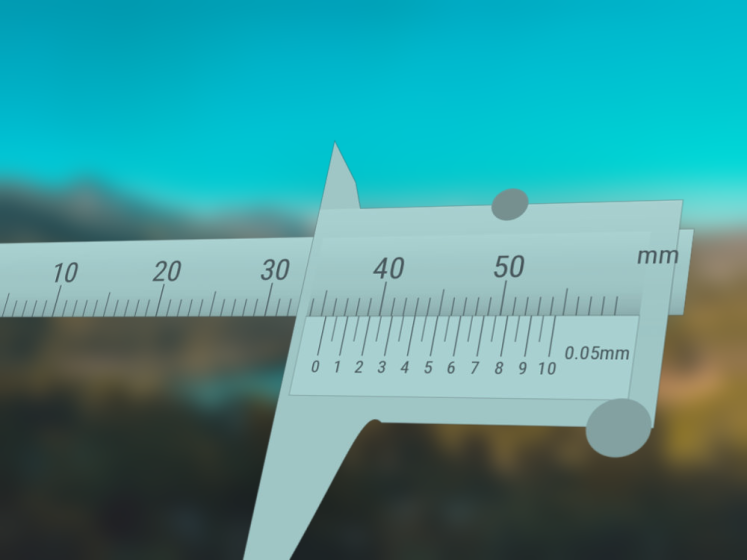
{"value": 35.4, "unit": "mm"}
